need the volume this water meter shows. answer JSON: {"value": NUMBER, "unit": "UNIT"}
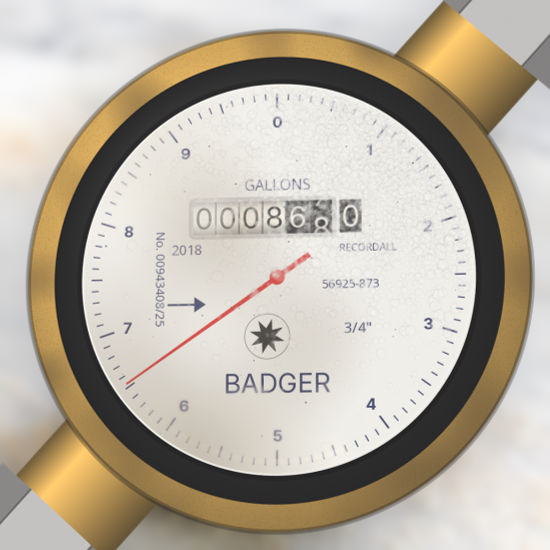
{"value": 8676.5, "unit": "gal"}
